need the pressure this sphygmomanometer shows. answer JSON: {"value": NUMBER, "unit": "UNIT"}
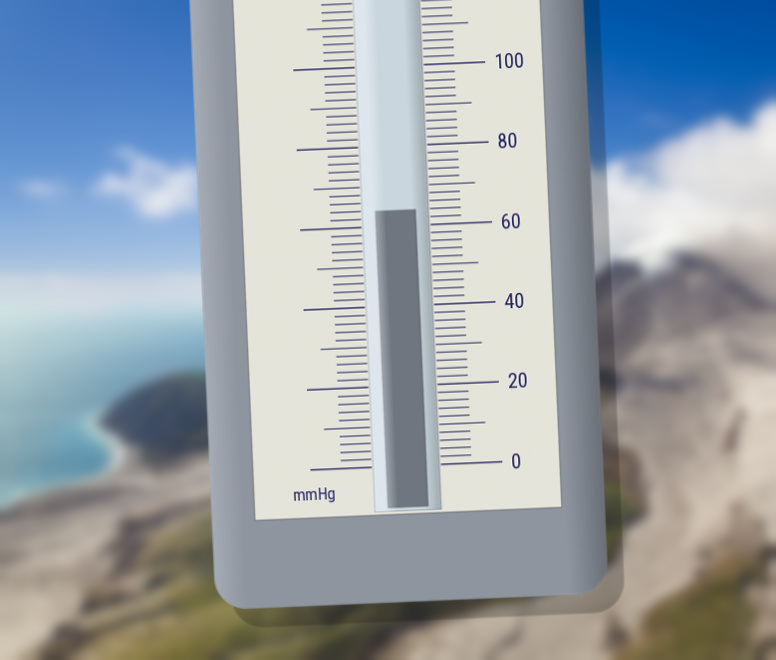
{"value": 64, "unit": "mmHg"}
